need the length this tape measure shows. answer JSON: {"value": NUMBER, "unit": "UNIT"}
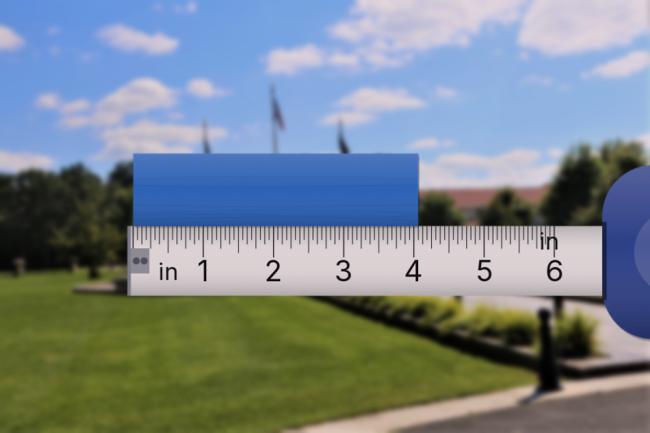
{"value": 4.0625, "unit": "in"}
